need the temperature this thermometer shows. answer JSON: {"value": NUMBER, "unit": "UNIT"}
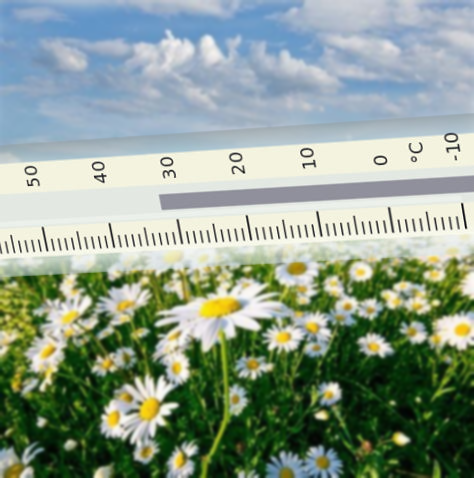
{"value": 32, "unit": "°C"}
